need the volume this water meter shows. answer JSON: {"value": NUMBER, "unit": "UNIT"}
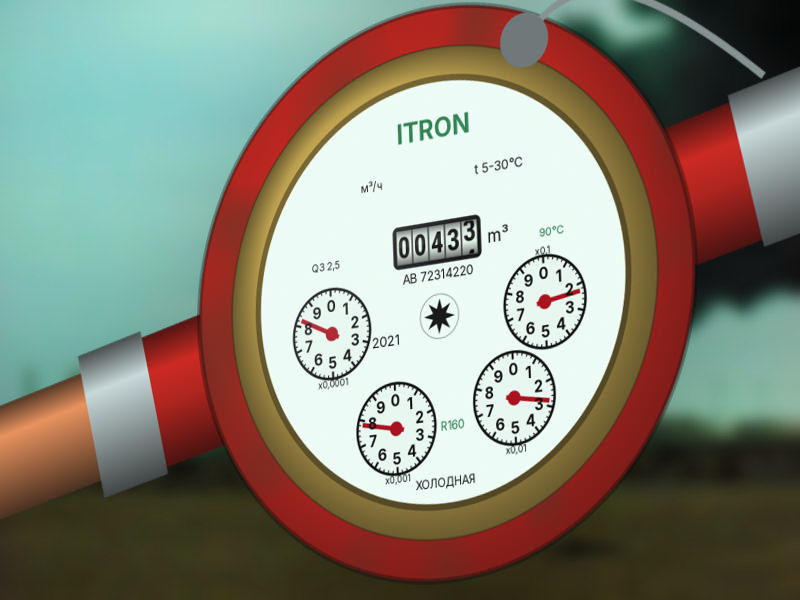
{"value": 433.2278, "unit": "m³"}
